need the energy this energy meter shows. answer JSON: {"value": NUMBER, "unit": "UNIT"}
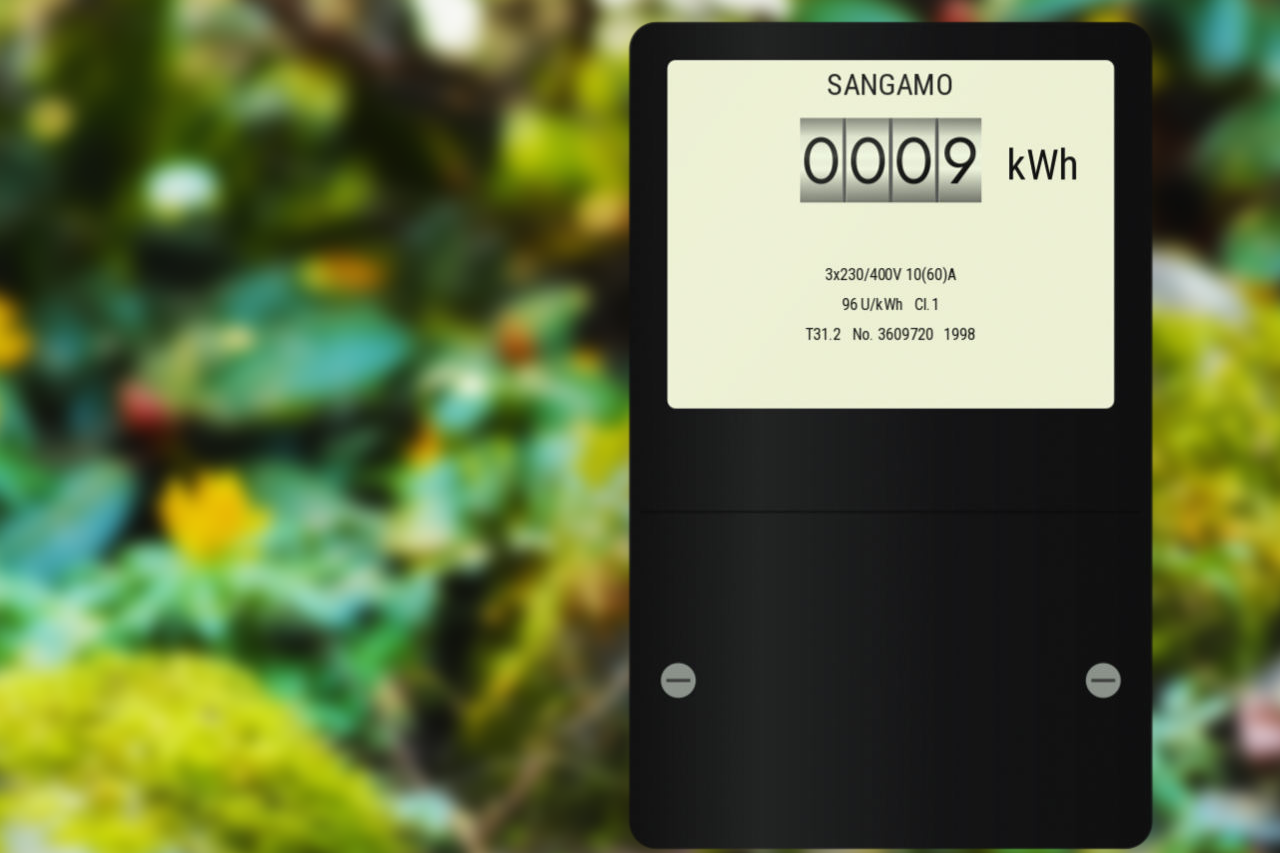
{"value": 9, "unit": "kWh"}
